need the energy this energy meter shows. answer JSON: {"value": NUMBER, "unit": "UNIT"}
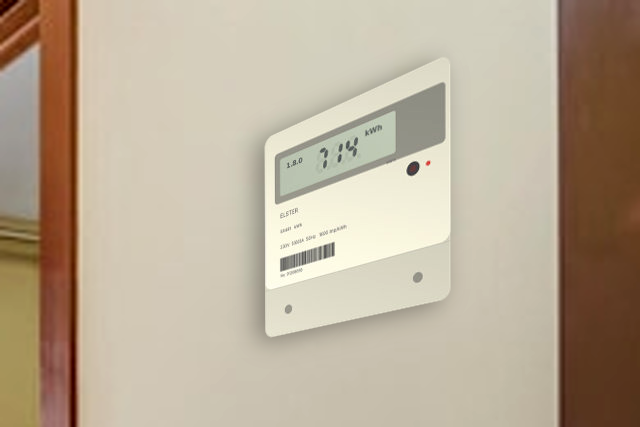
{"value": 714, "unit": "kWh"}
